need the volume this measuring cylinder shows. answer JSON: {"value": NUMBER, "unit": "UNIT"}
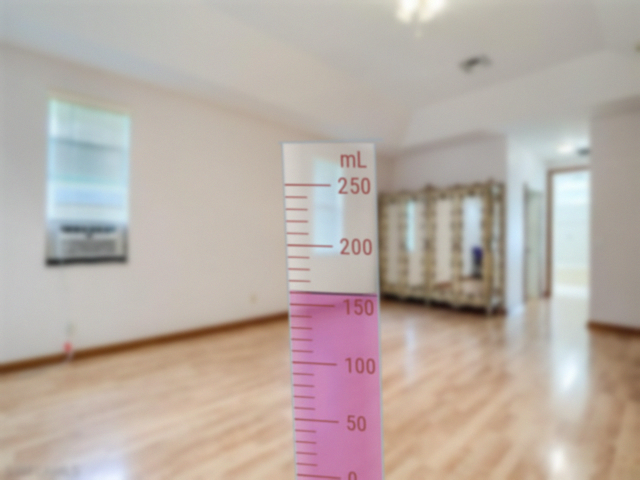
{"value": 160, "unit": "mL"}
